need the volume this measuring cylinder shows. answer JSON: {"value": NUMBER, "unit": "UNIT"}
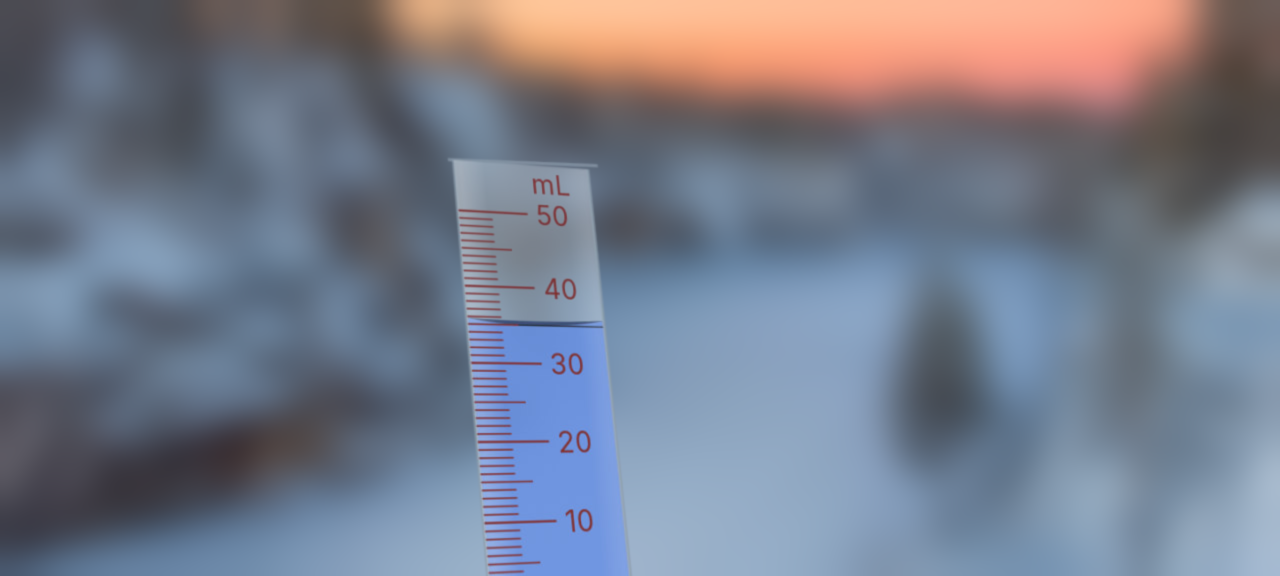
{"value": 35, "unit": "mL"}
